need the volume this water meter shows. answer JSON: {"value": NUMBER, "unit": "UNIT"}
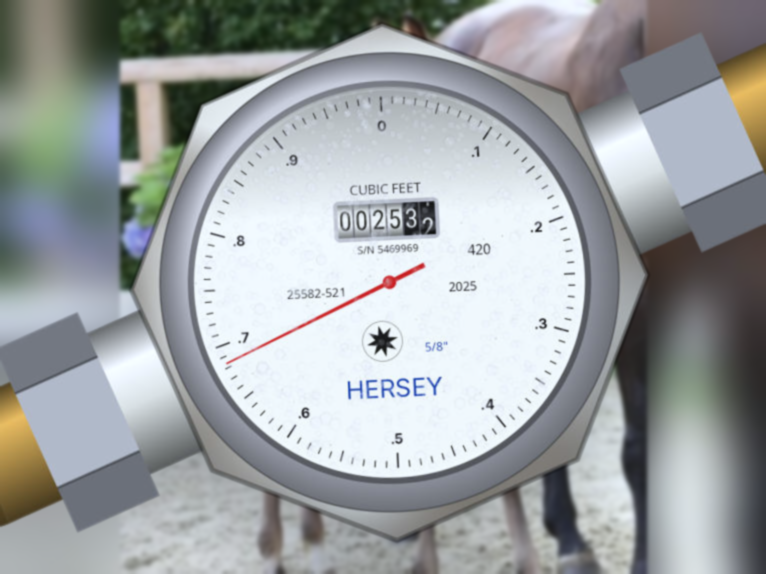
{"value": 2531.68, "unit": "ft³"}
